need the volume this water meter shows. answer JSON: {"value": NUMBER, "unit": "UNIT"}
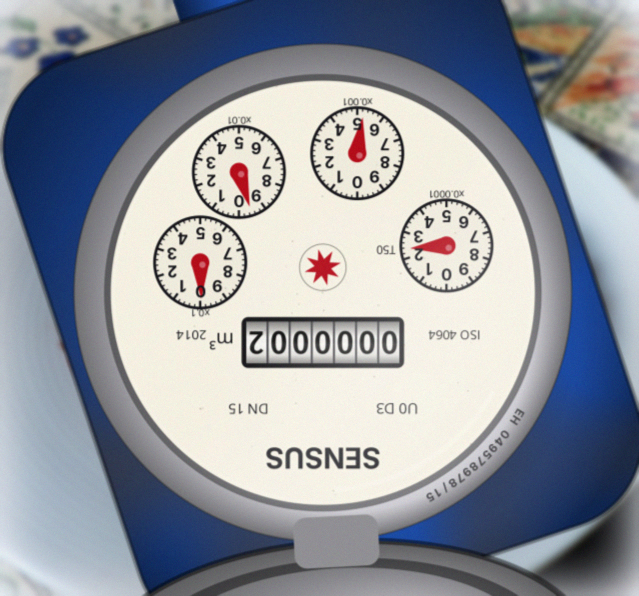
{"value": 1.9952, "unit": "m³"}
